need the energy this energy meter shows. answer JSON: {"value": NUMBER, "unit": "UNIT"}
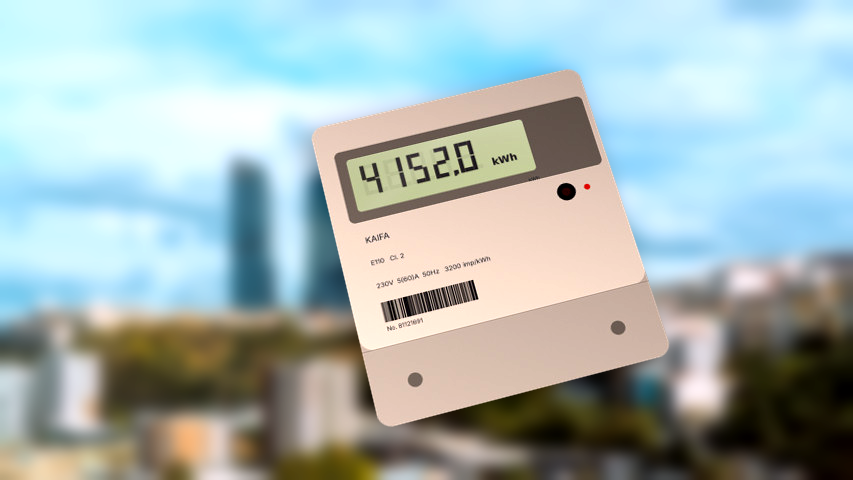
{"value": 4152.0, "unit": "kWh"}
